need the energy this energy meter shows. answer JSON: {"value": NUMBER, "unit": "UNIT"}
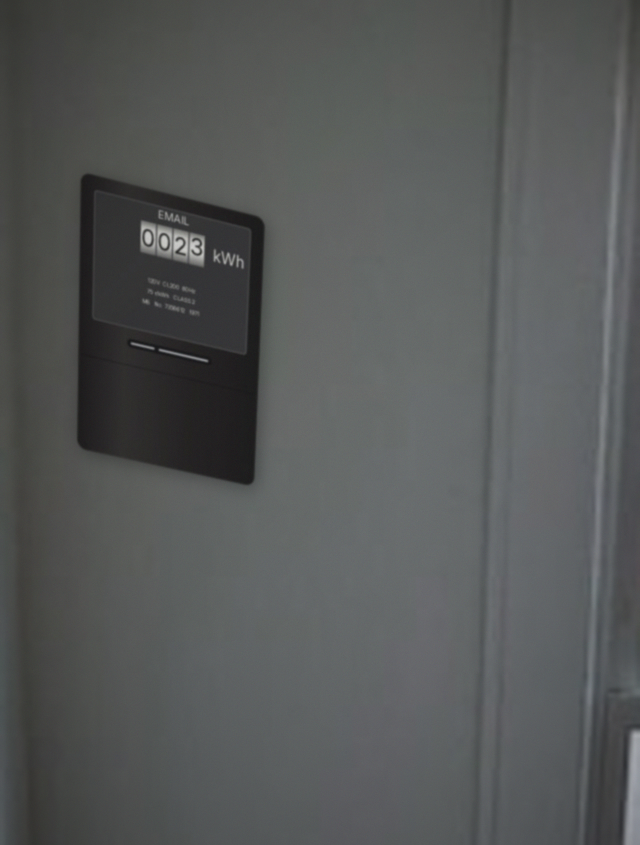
{"value": 23, "unit": "kWh"}
